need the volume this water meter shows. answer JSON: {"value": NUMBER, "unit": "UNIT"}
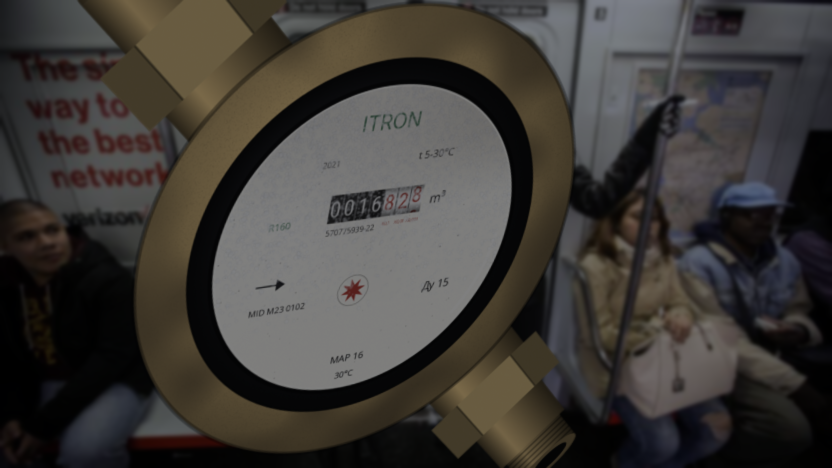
{"value": 16.828, "unit": "m³"}
